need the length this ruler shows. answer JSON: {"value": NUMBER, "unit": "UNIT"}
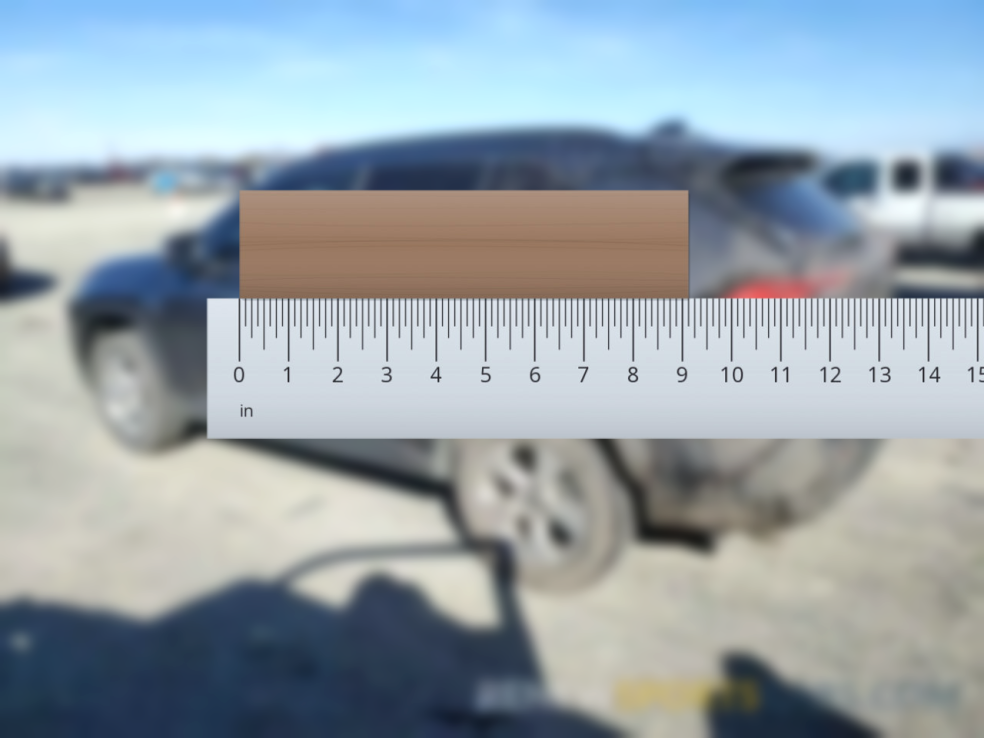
{"value": 9.125, "unit": "in"}
